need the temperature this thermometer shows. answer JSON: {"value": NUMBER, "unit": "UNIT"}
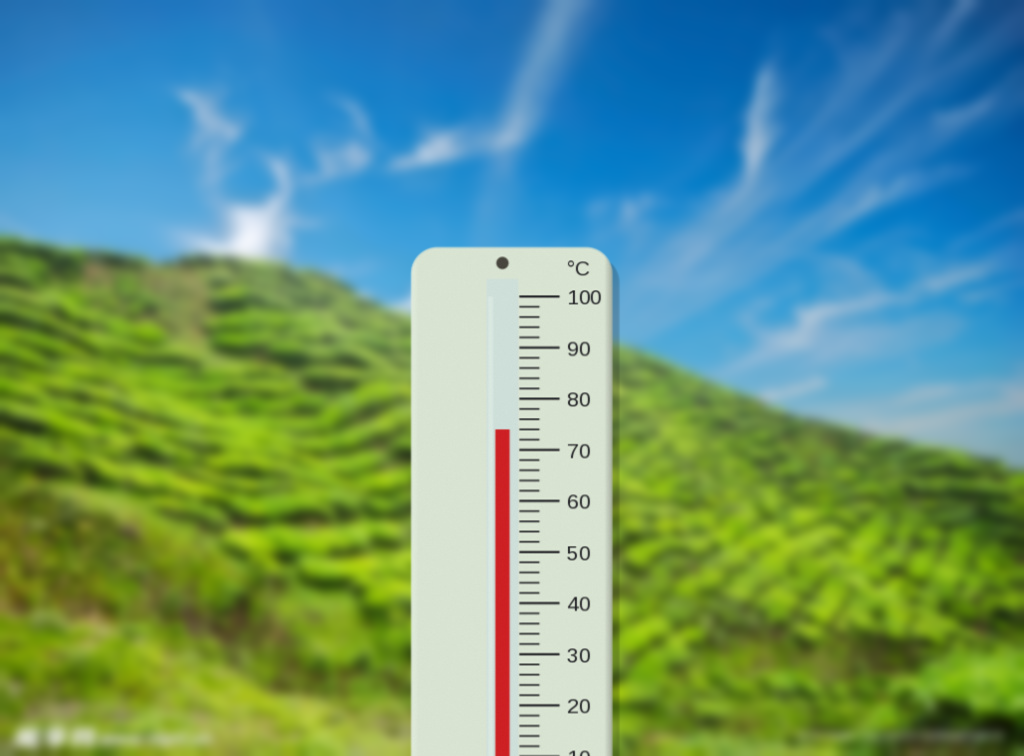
{"value": 74, "unit": "°C"}
